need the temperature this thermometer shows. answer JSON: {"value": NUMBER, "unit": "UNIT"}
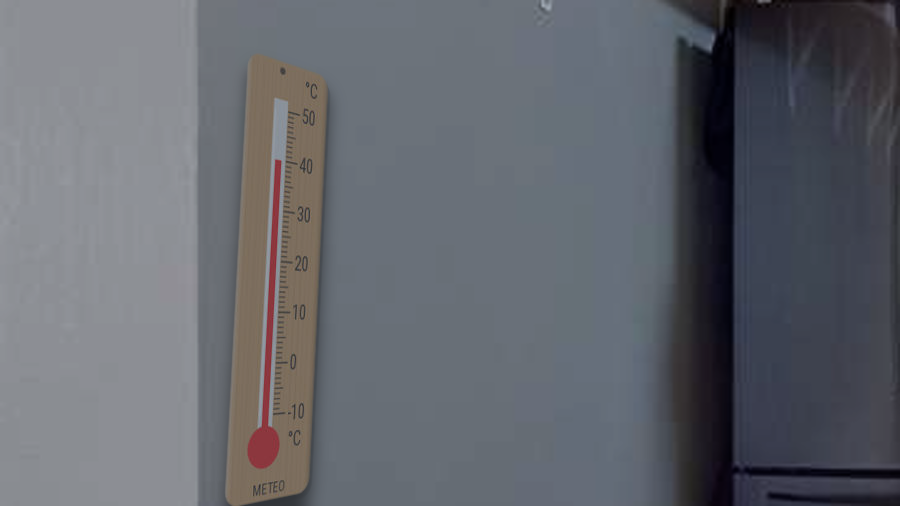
{"value": 40, "unit": "°C"}
